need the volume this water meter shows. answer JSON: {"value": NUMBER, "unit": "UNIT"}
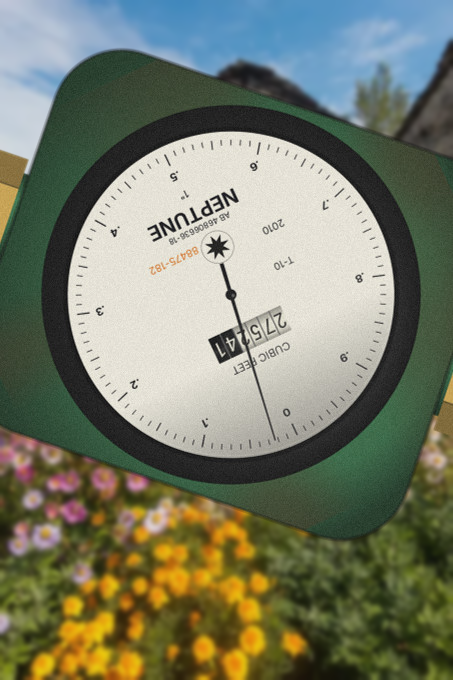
{"value": 275241.02, "unit": "ft³"}
